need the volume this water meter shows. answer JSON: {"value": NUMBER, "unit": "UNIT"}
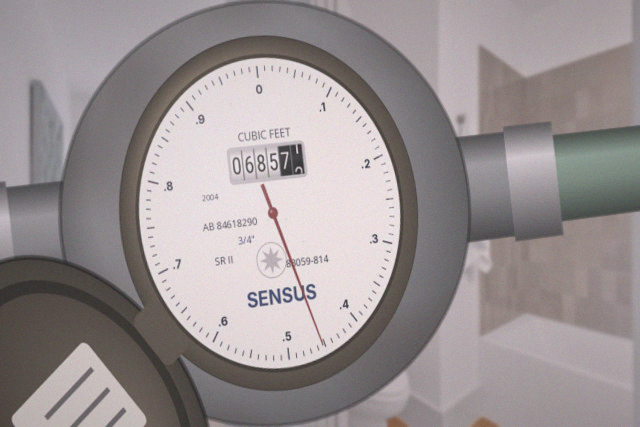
{"value": 68571.45, "unit": "ft³"}
